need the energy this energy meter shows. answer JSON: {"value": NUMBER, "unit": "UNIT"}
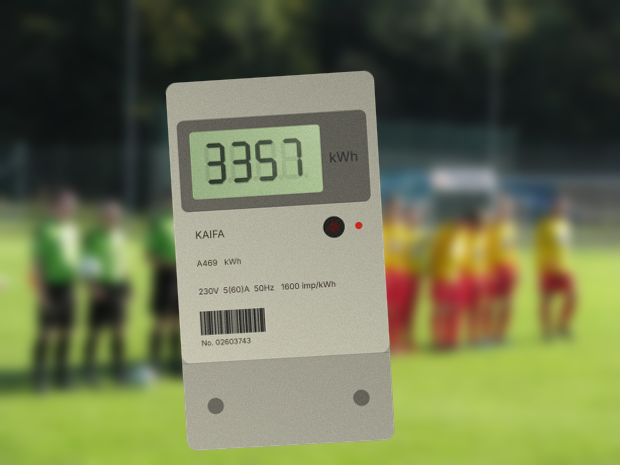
{"value": 3357, "unit": "kWh"}
